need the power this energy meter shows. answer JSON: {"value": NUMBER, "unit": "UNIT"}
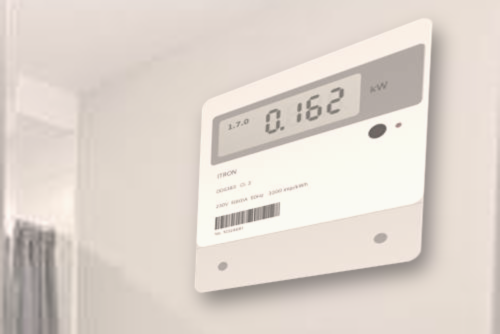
{"value": 0.162, "unit": "kW"}
